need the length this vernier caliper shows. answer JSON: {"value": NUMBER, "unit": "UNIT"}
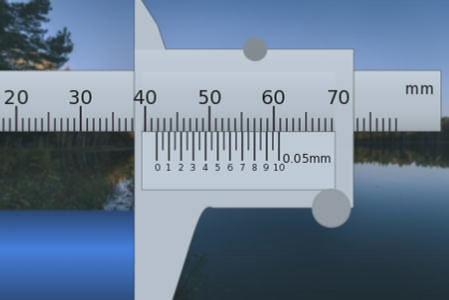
{"value": 41.8, "unit": "mm"}
